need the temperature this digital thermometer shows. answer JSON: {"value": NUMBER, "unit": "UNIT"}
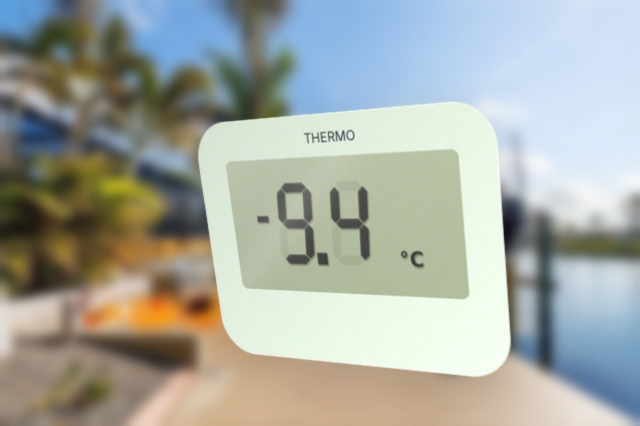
{"value": -9.4, "unit": "°C"}
